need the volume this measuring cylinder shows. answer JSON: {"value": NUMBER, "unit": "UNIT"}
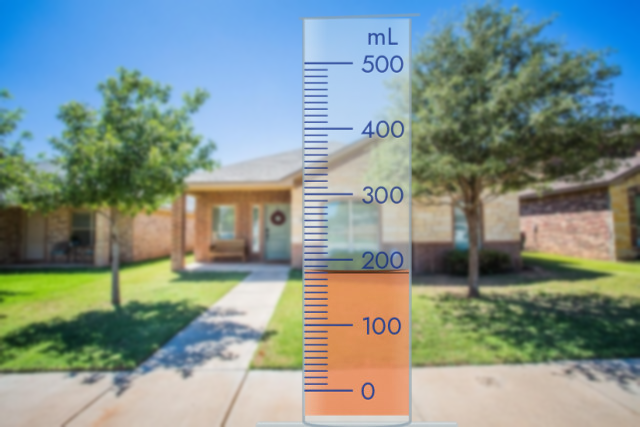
{"value": 180, "unit": "mL"}
